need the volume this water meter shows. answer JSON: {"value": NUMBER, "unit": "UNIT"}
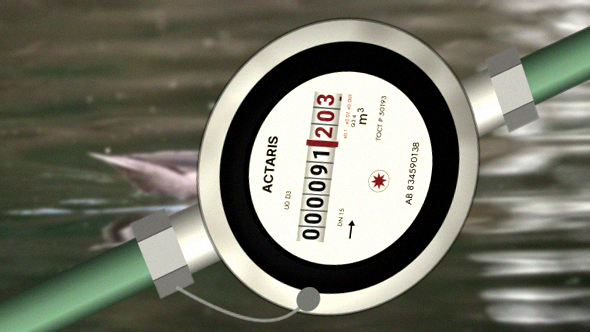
{"value": 91.203, "unit": "m³"}
